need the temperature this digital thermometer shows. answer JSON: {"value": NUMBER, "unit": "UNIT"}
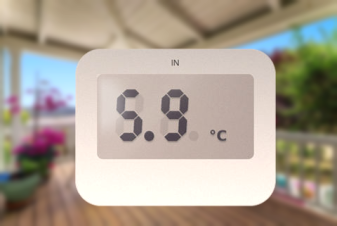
{"value": 5.9, "unit": "°C"}
